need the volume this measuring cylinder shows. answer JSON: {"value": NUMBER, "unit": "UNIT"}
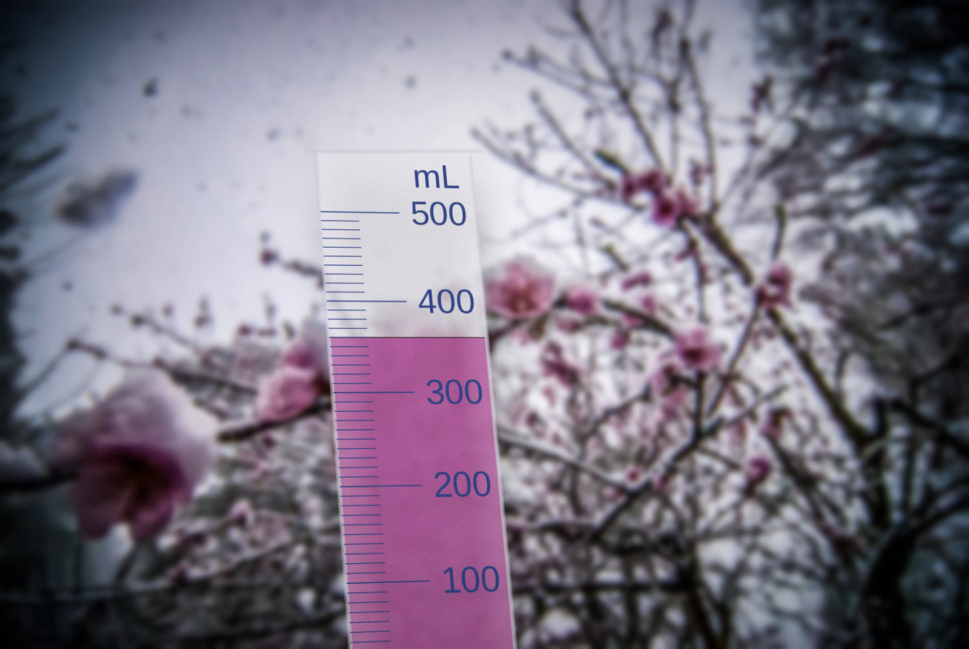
{"value": 360, "unit": "mL"}
